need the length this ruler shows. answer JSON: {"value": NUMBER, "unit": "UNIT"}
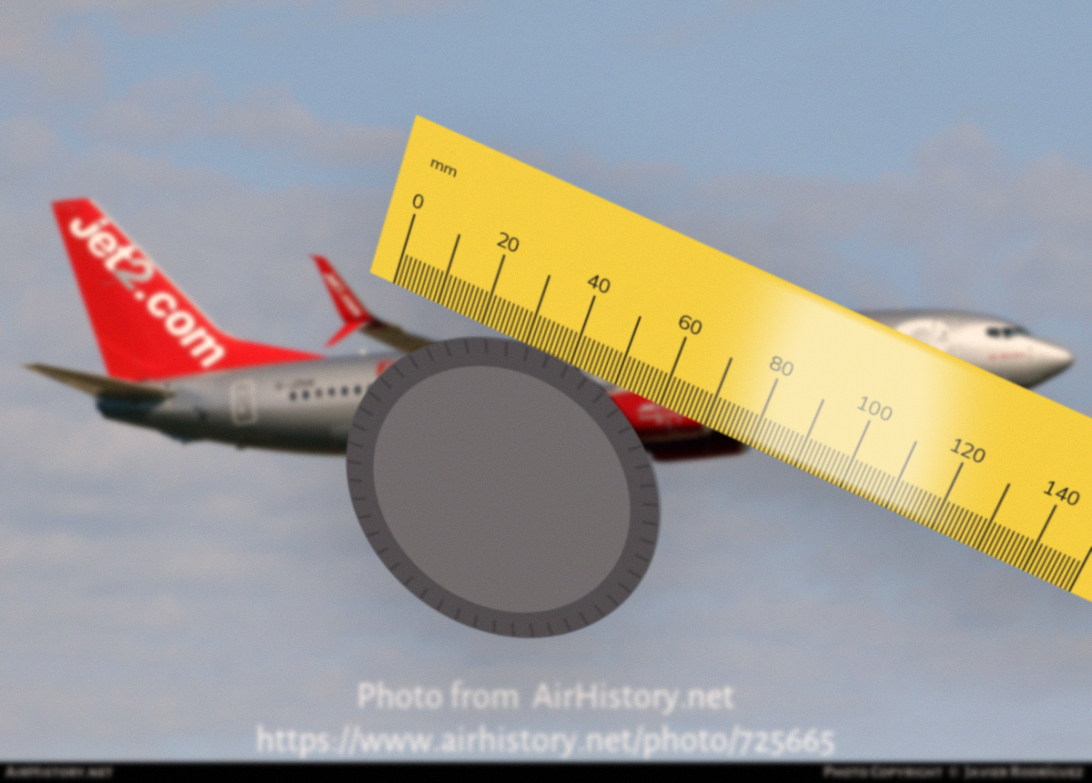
{"value": 70, "unit": "mm"}
